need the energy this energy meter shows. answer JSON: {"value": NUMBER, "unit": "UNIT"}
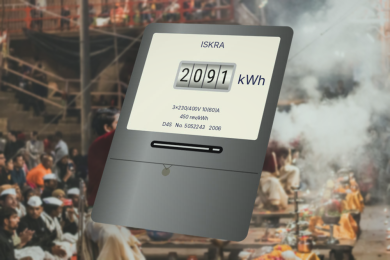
{"value": 2091, "unit": "kWh"}
